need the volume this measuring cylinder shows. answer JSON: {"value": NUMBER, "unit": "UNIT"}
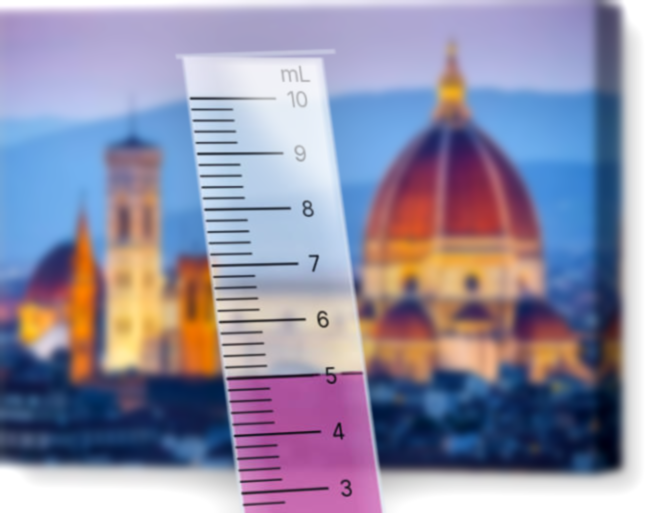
{"value": 5, "unit": "mL"}
